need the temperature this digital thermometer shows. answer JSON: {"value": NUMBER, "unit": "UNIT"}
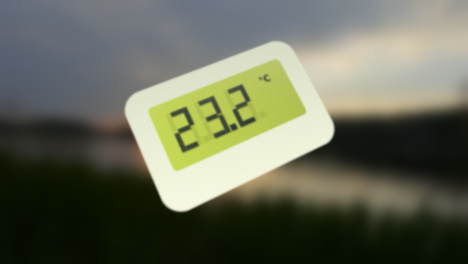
{"value": 23.2, "unit": "°C"}
